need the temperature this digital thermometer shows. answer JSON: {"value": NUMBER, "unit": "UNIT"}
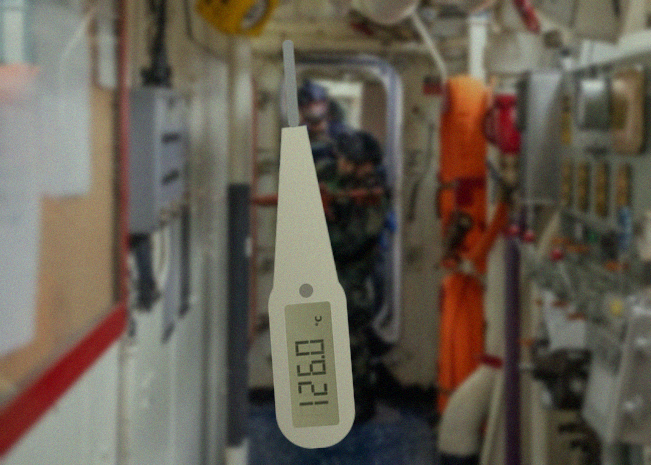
{"value": 126.0, "unit": "°C"}
